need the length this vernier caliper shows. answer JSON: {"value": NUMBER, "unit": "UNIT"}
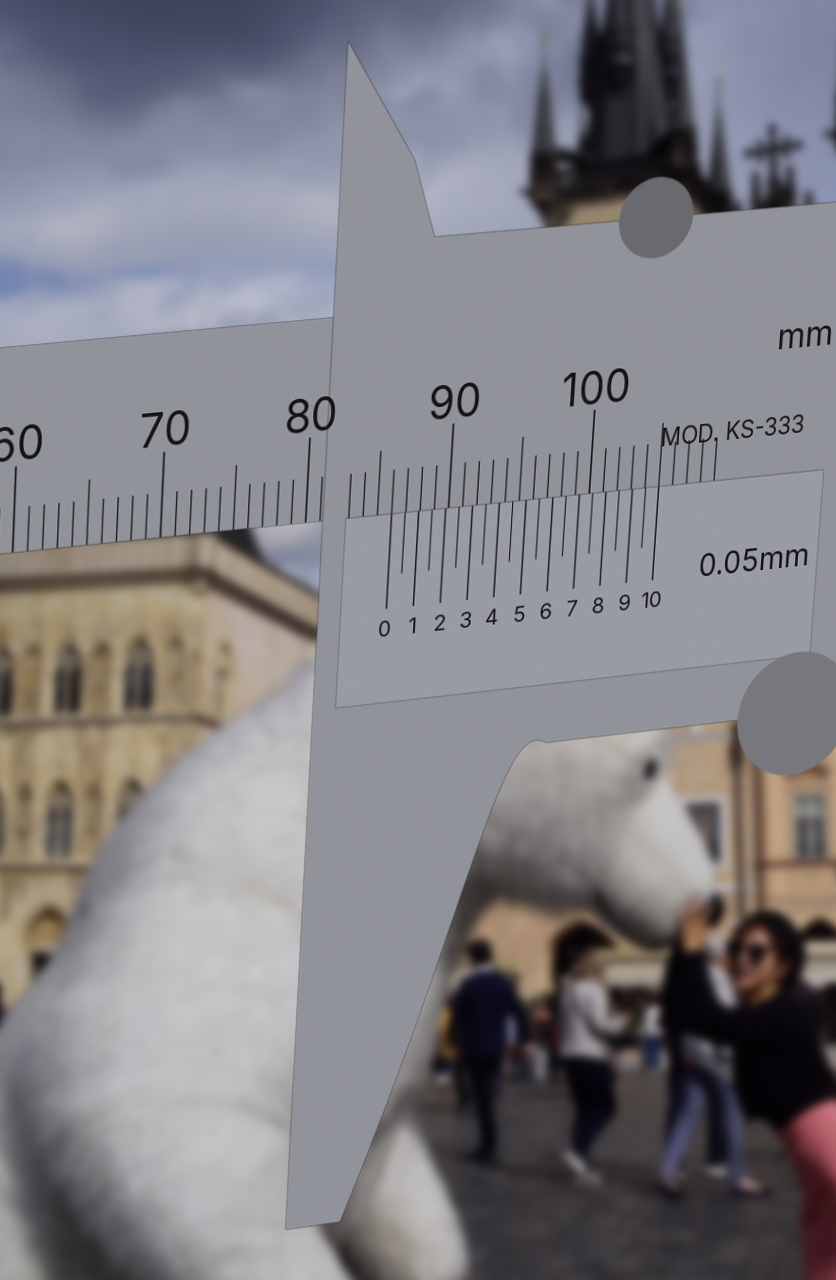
{"value": 86.0, "unit": "mm"}
